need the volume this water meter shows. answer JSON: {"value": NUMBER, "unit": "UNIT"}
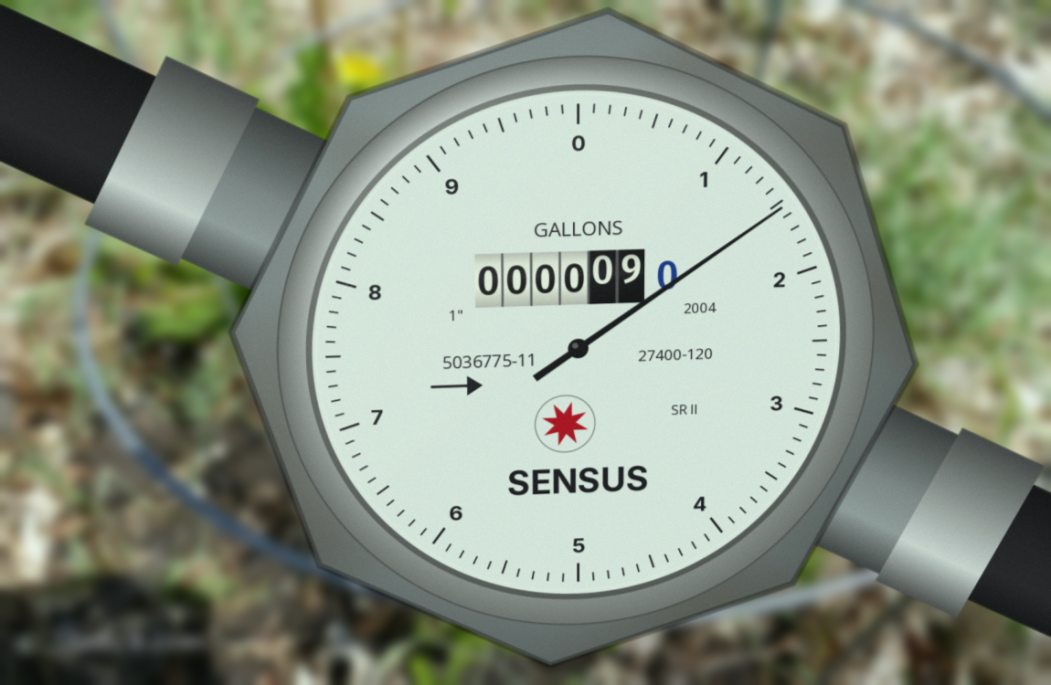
{"value": 91.5, "unit": "gal"}
